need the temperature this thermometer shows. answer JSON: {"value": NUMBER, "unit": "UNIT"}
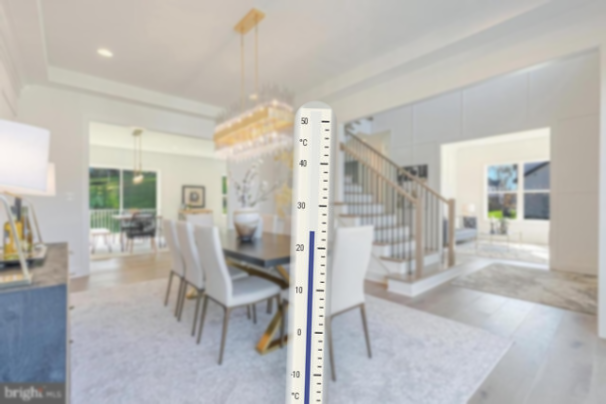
{"value": 24, "unit": "°C"}
